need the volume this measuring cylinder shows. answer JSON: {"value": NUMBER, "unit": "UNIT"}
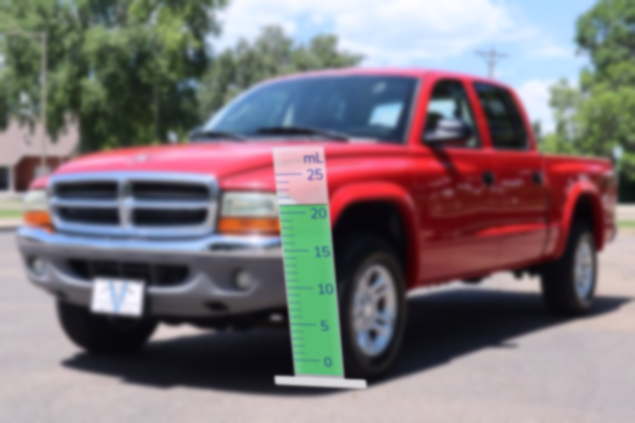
{"value": 21, "unit": "mL"}
